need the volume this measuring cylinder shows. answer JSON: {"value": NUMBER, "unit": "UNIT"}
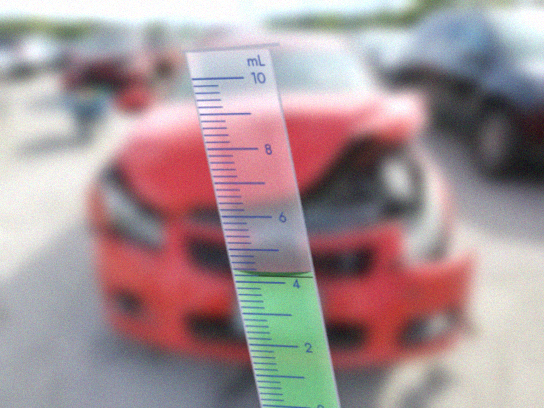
{"value": 4.2, "unit": "mL"}
